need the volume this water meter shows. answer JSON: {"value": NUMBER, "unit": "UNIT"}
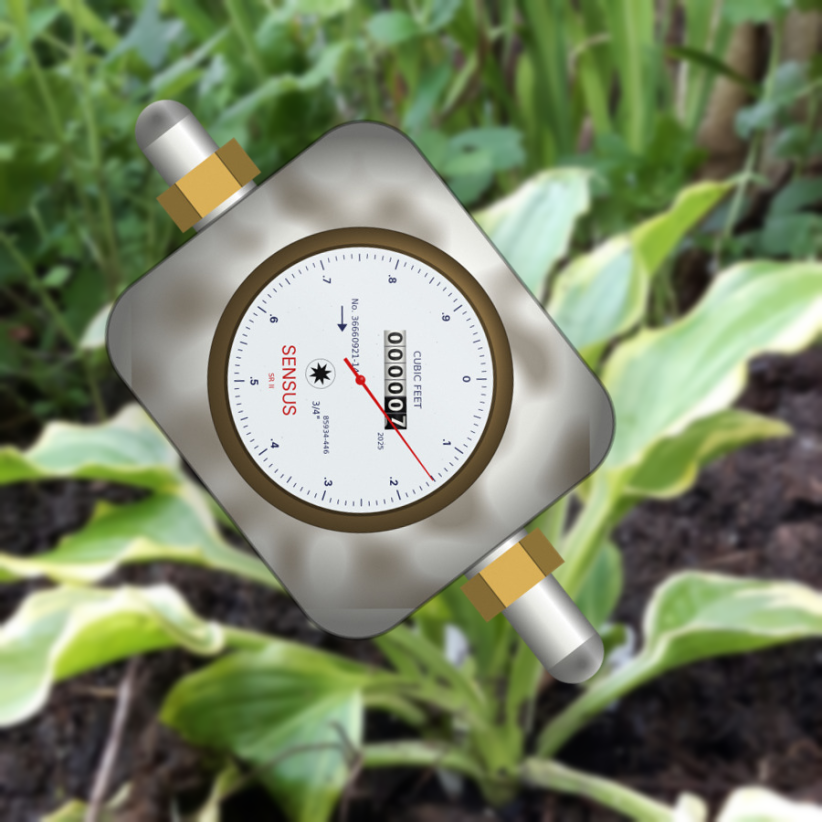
{"value": 7.15, "unit": "ft³"}
